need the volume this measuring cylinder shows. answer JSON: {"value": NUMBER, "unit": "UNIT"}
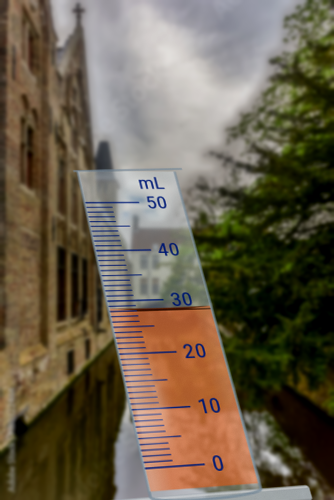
{"value": 28, "unit": "mL"}
